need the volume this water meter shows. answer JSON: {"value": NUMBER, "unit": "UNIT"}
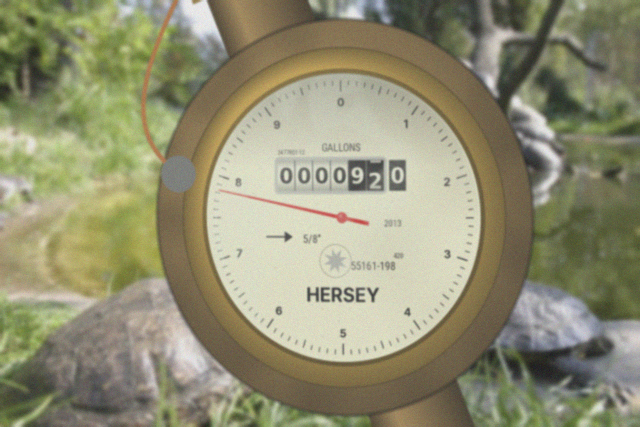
{"value": 917.8, "unit": "gal"}
